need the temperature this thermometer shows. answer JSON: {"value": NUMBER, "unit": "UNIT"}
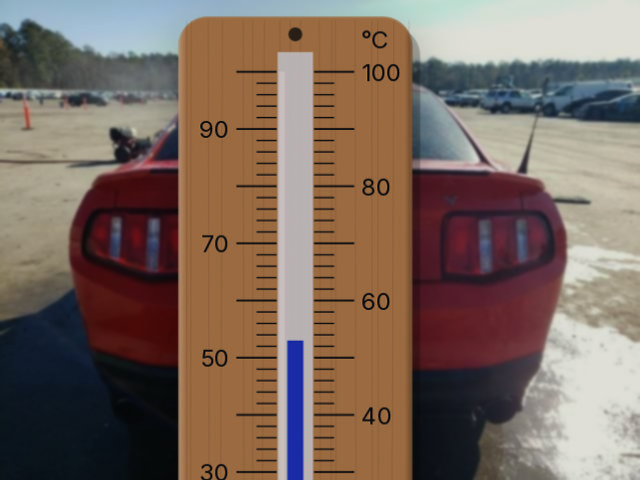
{"value": 53, "unit": "°C"}
